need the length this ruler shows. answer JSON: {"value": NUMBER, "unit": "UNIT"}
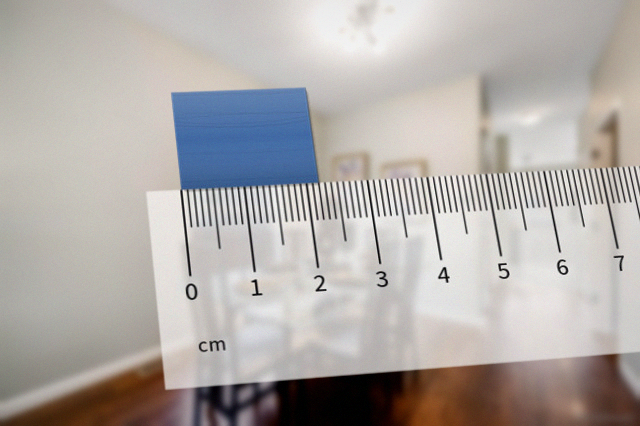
{"value": 2.2, "unit": "cm"}
